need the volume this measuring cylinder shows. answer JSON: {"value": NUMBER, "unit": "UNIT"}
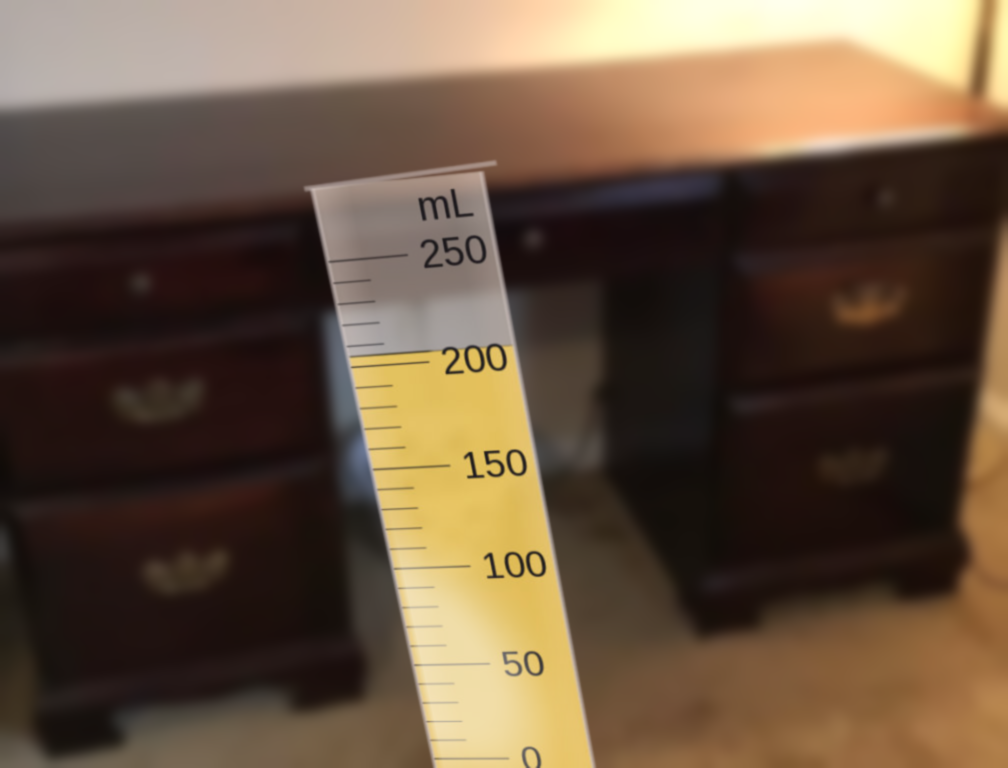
{"value": 205, "unit": "mL"}
